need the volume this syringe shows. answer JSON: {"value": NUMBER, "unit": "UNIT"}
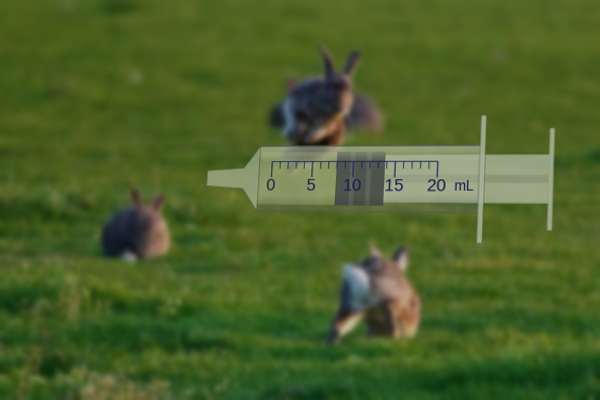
{"value": 8, "unit": "mL"}
